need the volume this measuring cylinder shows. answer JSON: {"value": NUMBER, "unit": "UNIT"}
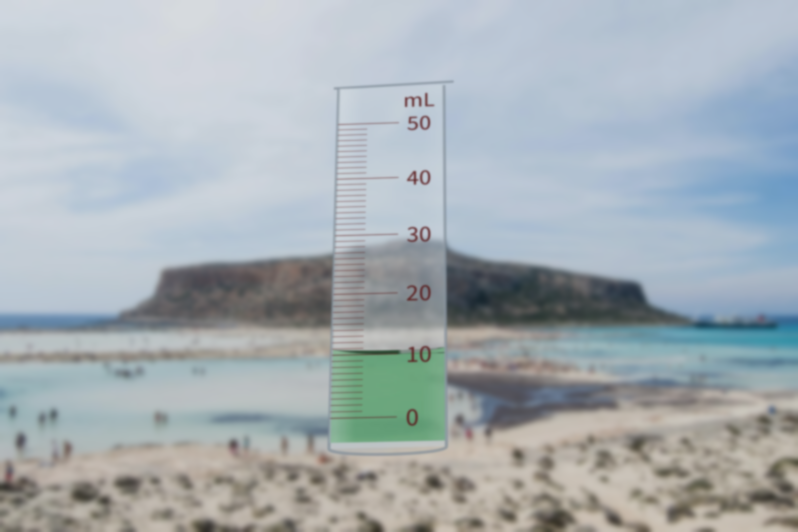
{"value": 10, "unit": "mL"}
